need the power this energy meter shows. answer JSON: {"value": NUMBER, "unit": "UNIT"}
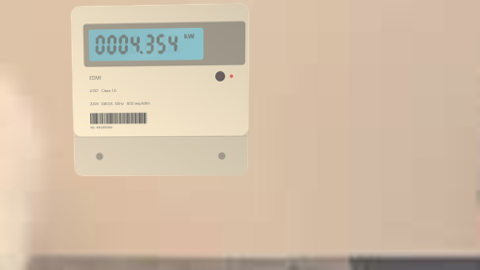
{"value": 4.354, "unit": "kW"}
